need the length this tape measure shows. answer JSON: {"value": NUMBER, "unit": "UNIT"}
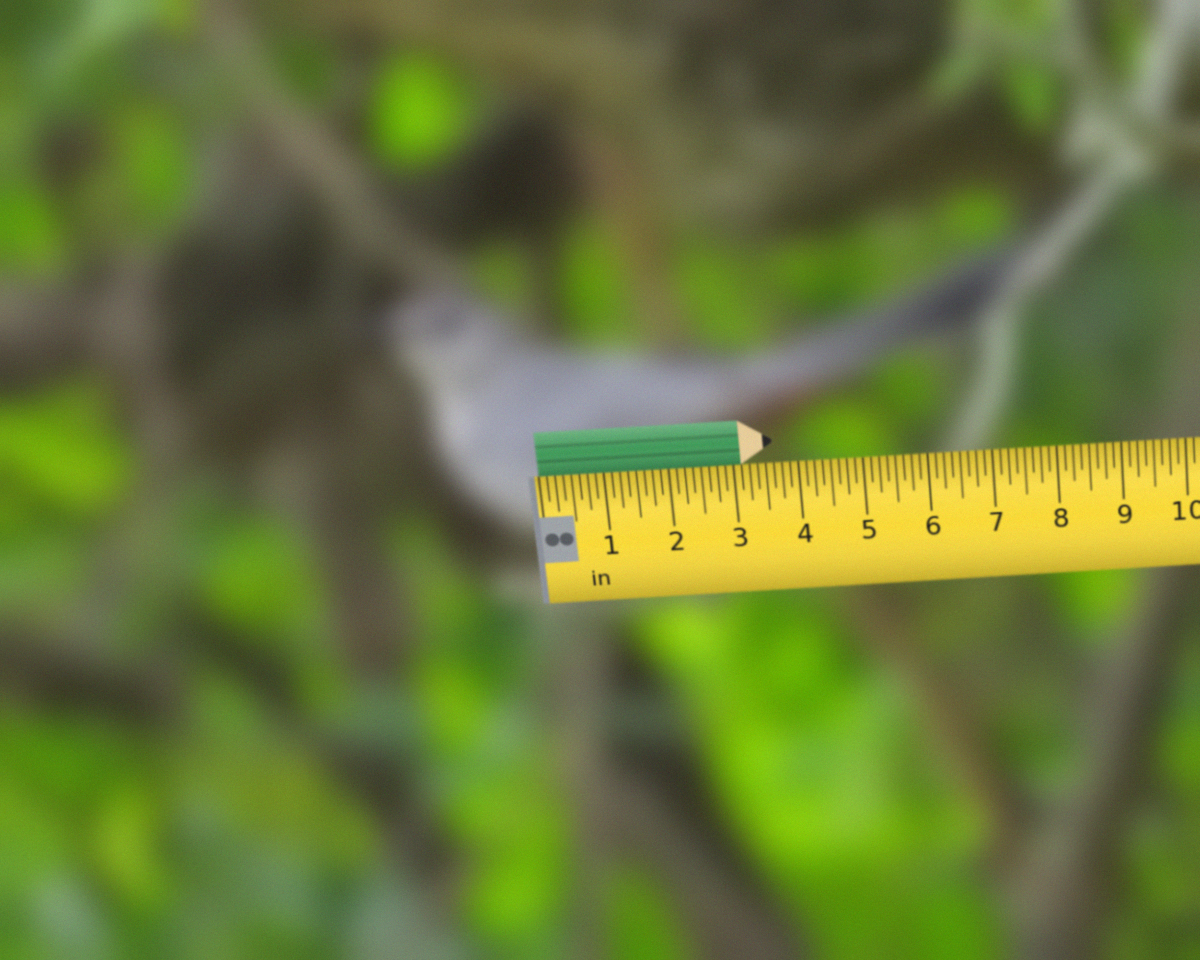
{"value": 3.625, "unit": "in"}
